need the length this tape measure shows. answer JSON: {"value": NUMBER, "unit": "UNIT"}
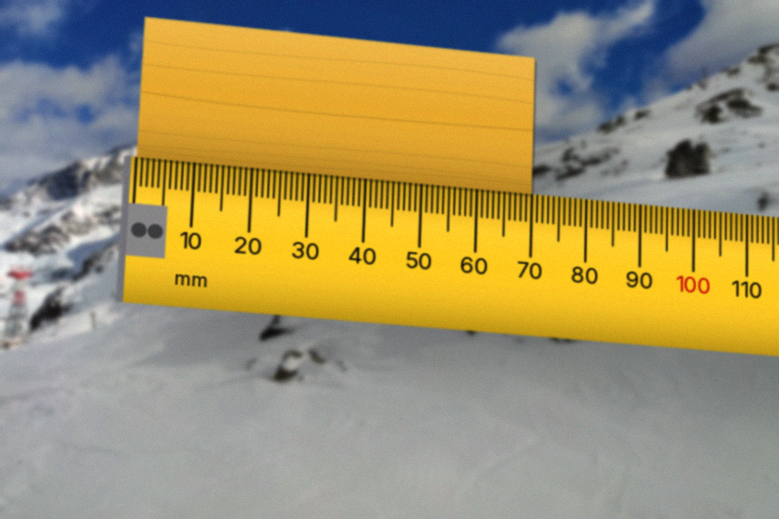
{"value": 70, "unit": "mm"}
